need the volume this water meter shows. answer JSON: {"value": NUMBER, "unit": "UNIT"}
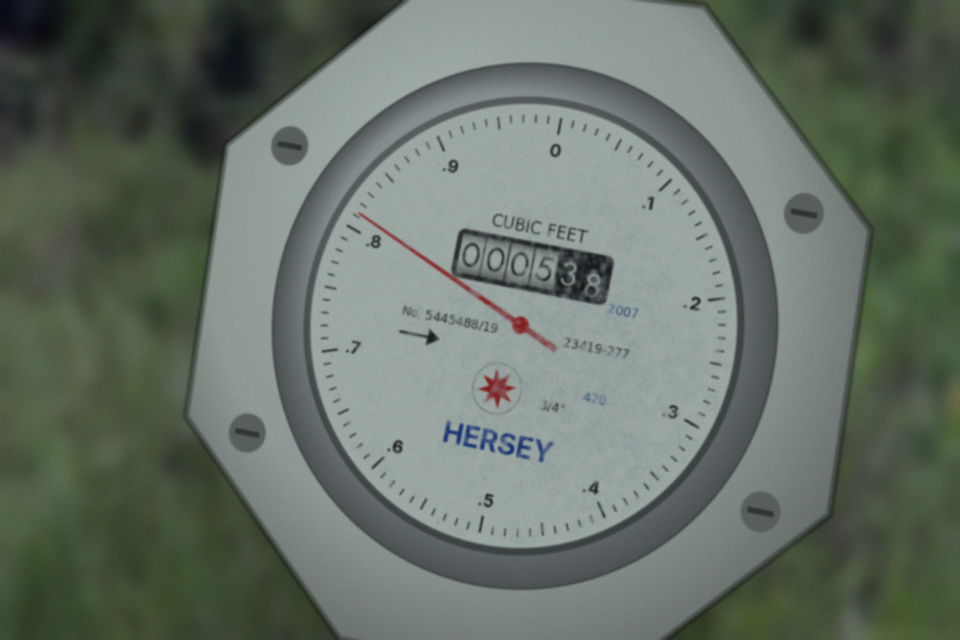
{"value": 537.81, "unit": "ft³"}
